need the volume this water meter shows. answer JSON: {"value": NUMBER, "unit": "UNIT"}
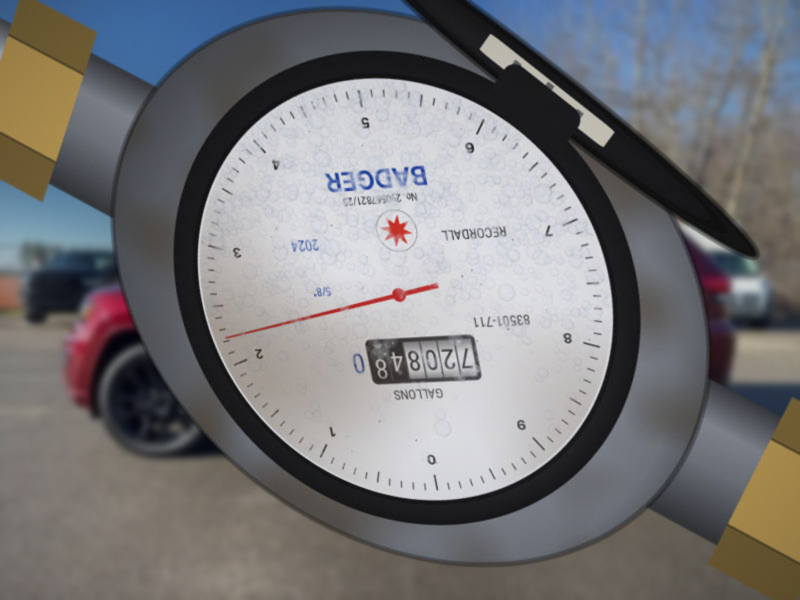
{"value": 7208482.2, "unit": "gal"}
